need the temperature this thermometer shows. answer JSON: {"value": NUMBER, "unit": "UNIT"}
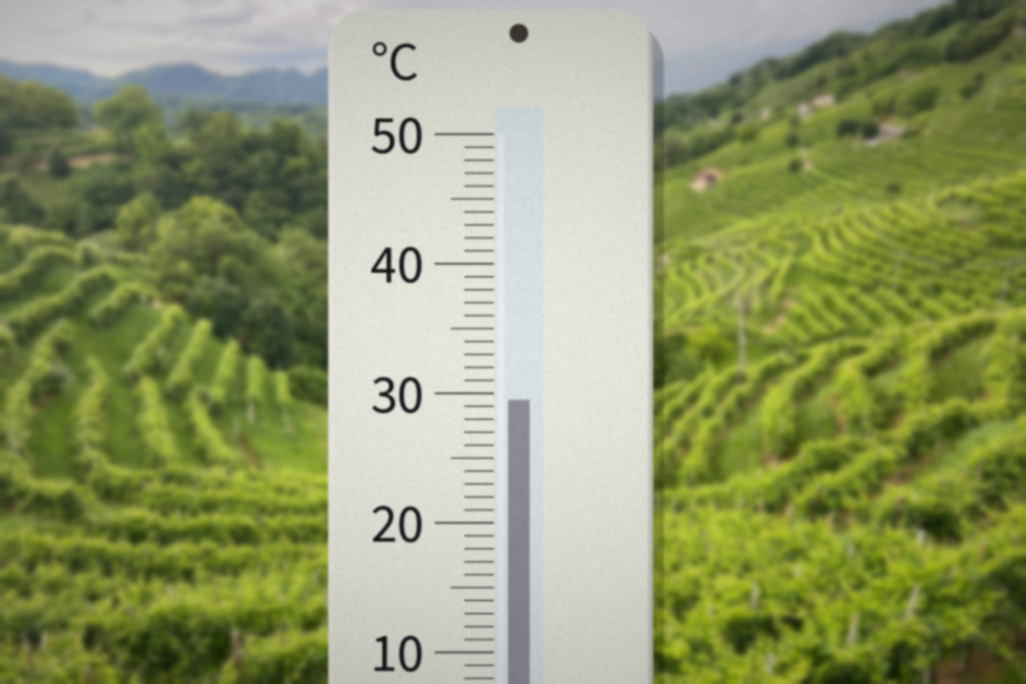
{"value": 29.5, "unit": "°C"}
